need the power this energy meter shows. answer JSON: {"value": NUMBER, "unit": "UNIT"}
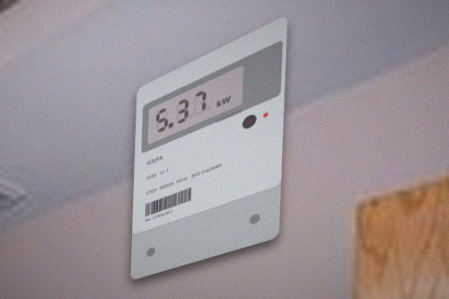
{"value": 5.37, "unit": "kW"}
